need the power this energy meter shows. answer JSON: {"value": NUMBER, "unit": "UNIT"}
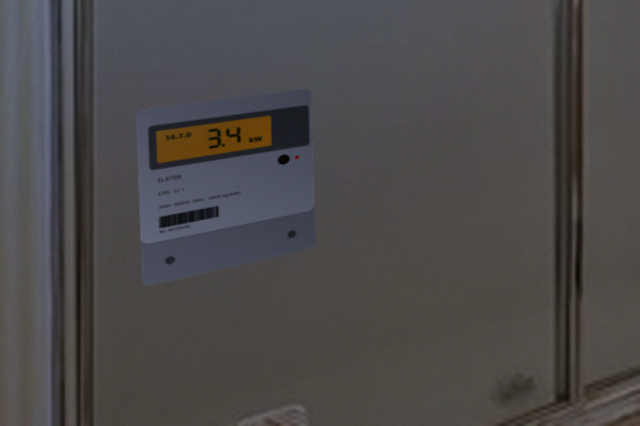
{"value": 3.4, "unit": "kW"}
